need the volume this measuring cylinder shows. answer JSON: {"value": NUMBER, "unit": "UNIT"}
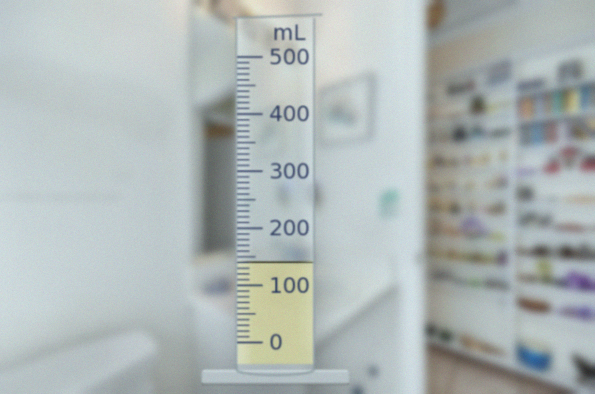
{"value": 140, "unit": "mL"}
